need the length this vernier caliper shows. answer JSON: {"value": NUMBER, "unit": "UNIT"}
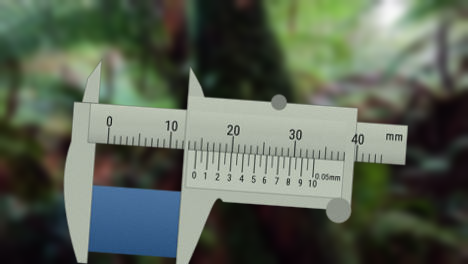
{"value": 14.2, "unit": "mm"}
